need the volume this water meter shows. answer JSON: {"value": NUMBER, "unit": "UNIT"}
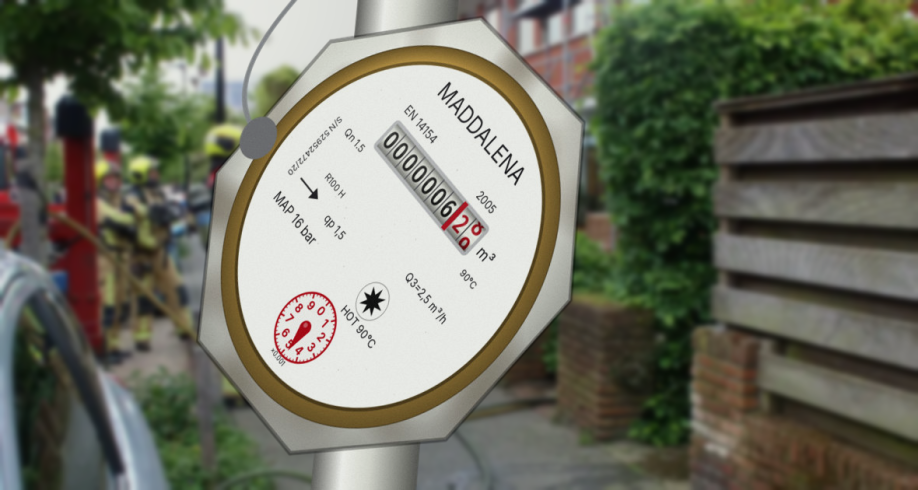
{"value": 6.284, "unit": "m³"}
